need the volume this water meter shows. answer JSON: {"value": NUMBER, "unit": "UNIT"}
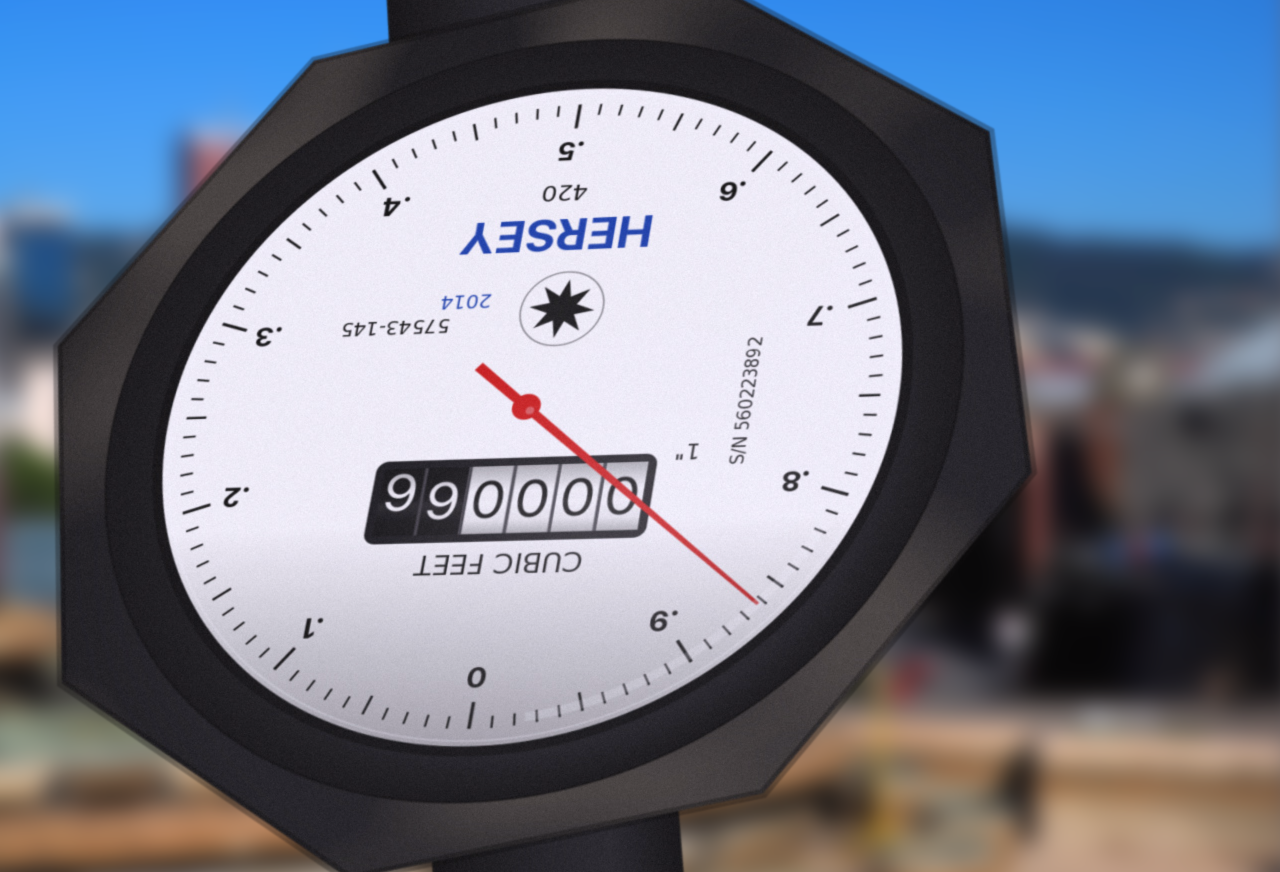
{"value": 65.86, "unit": "ft³"}
